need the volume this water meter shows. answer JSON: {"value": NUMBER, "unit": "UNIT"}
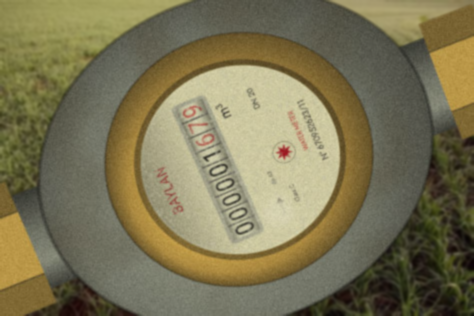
{"value": 1.679, "unit": "m³"}
